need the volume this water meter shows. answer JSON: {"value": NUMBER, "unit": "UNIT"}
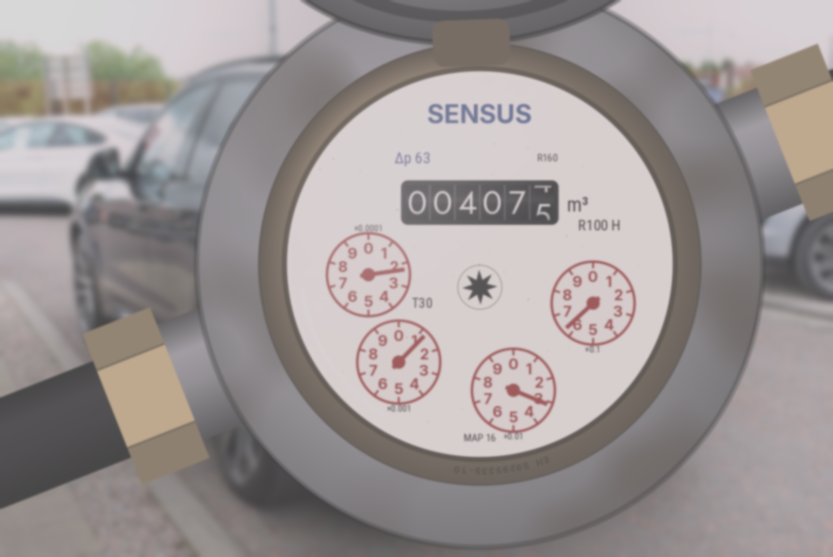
{"value": 4074.6312, "unit": "m³"}
